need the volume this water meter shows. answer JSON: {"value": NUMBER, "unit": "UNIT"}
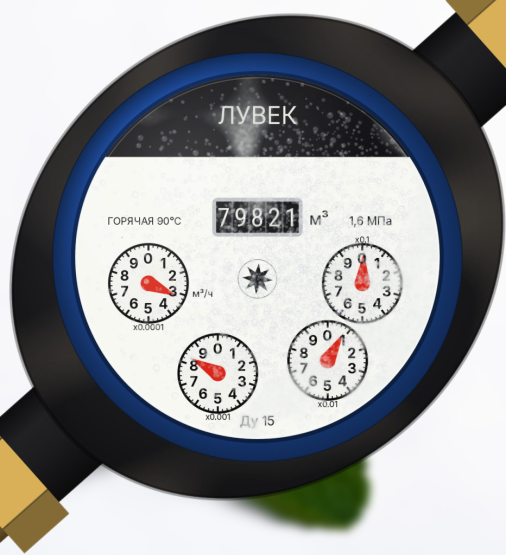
{"value": 79821.0083, "unit": "m³"}
